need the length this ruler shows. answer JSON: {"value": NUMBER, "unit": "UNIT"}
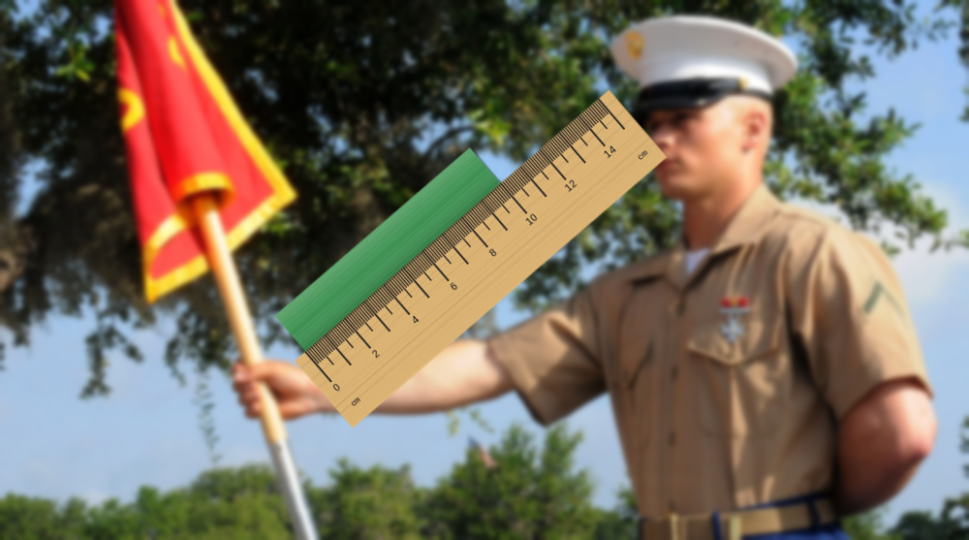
{"value": 10, "unit": "cm"}
